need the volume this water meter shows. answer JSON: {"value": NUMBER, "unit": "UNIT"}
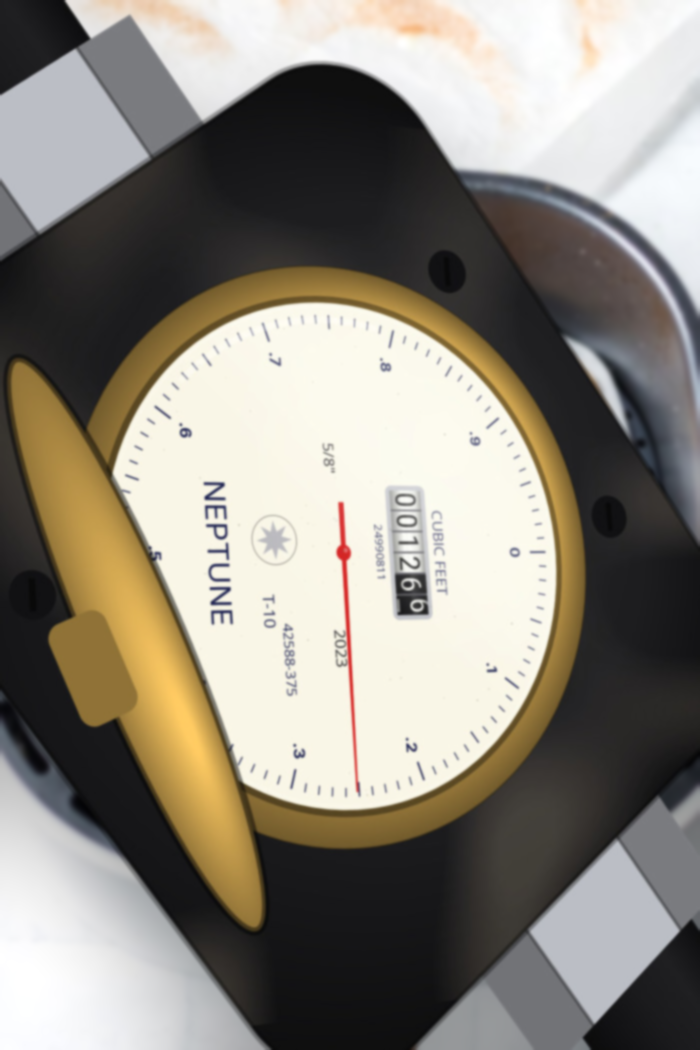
{"value": 1266.25, "unit": "ft³"}
